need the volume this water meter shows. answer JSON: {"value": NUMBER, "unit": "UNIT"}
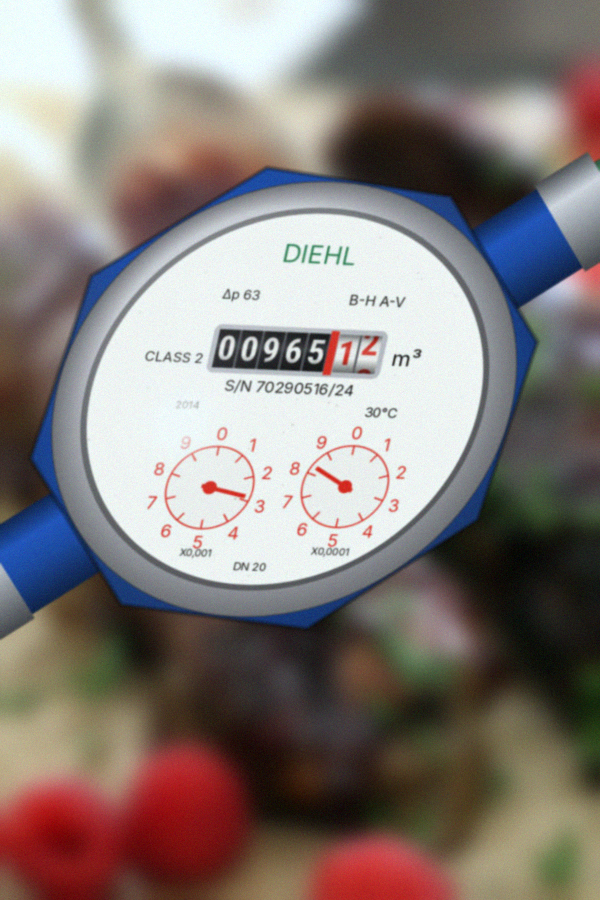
{"value": 965.1228, "unit": "m³"}
